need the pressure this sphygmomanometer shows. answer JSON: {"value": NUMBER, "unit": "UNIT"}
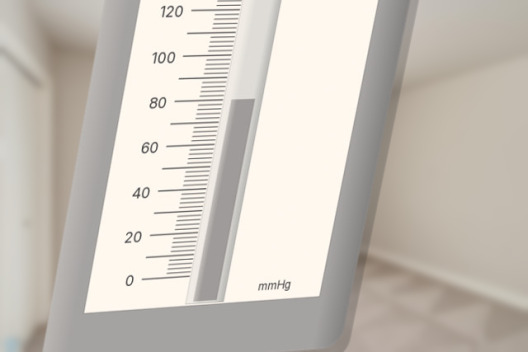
{"value": 80, "unit": "mmHg"}
